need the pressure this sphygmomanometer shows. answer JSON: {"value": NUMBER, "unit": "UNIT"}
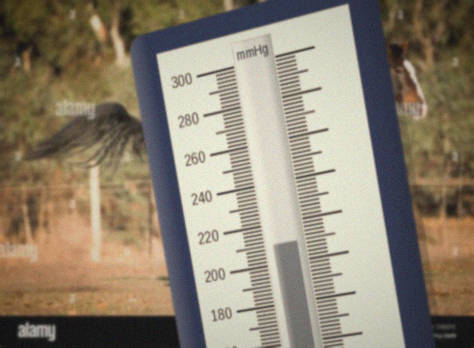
{"value": 210, "unit": "mmHg"}
